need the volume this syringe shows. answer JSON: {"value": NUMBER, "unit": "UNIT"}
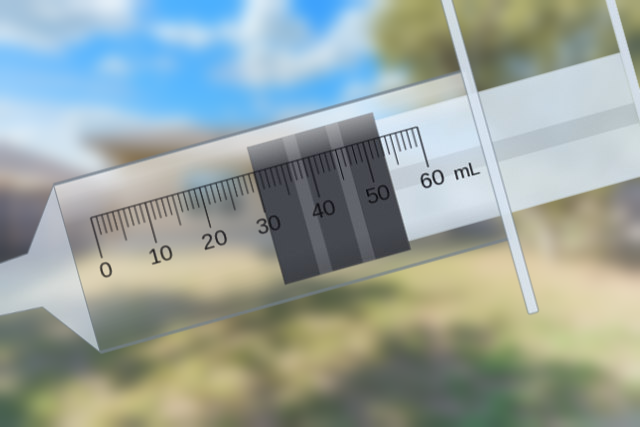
{"value": 30, "unit": "mL"}
